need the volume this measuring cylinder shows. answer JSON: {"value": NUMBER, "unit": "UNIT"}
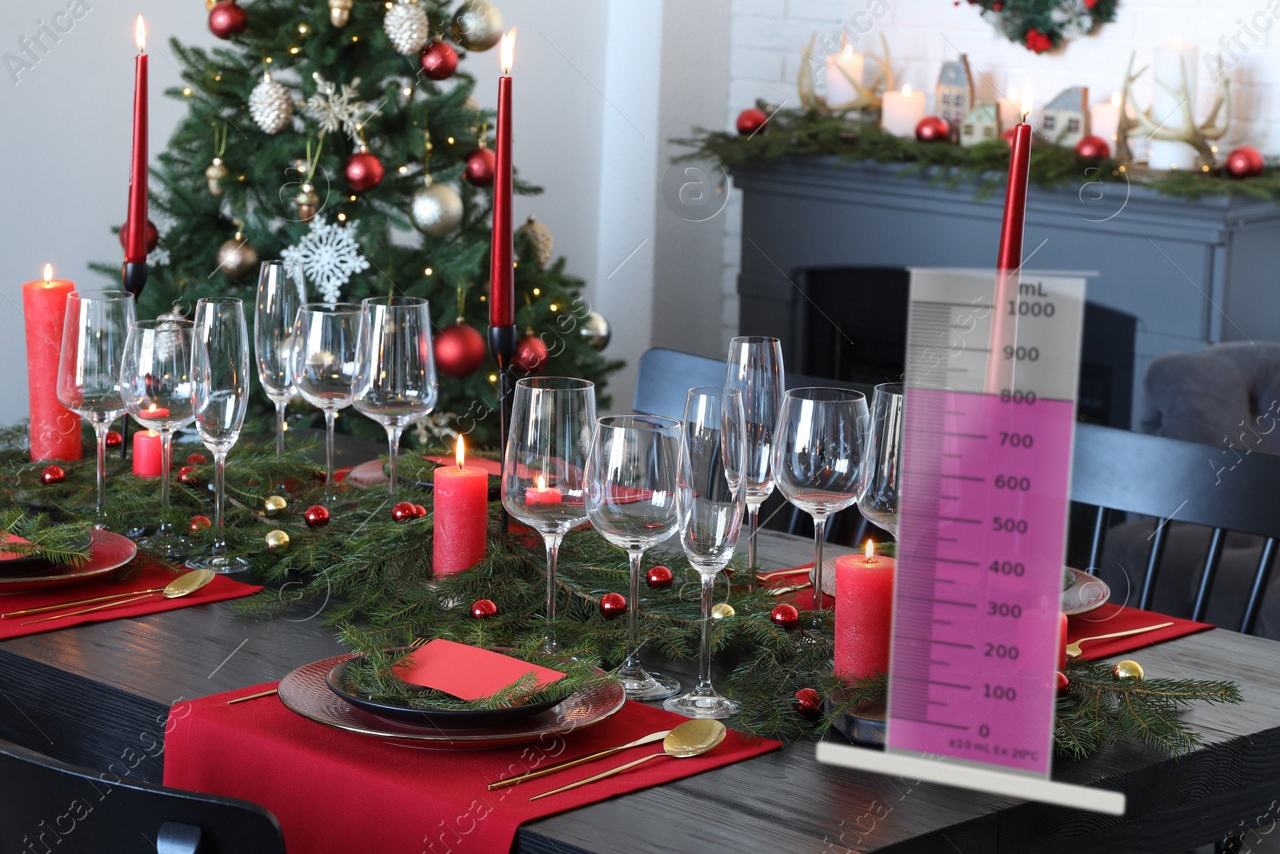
{"value": 800, "unit": "mL"}
